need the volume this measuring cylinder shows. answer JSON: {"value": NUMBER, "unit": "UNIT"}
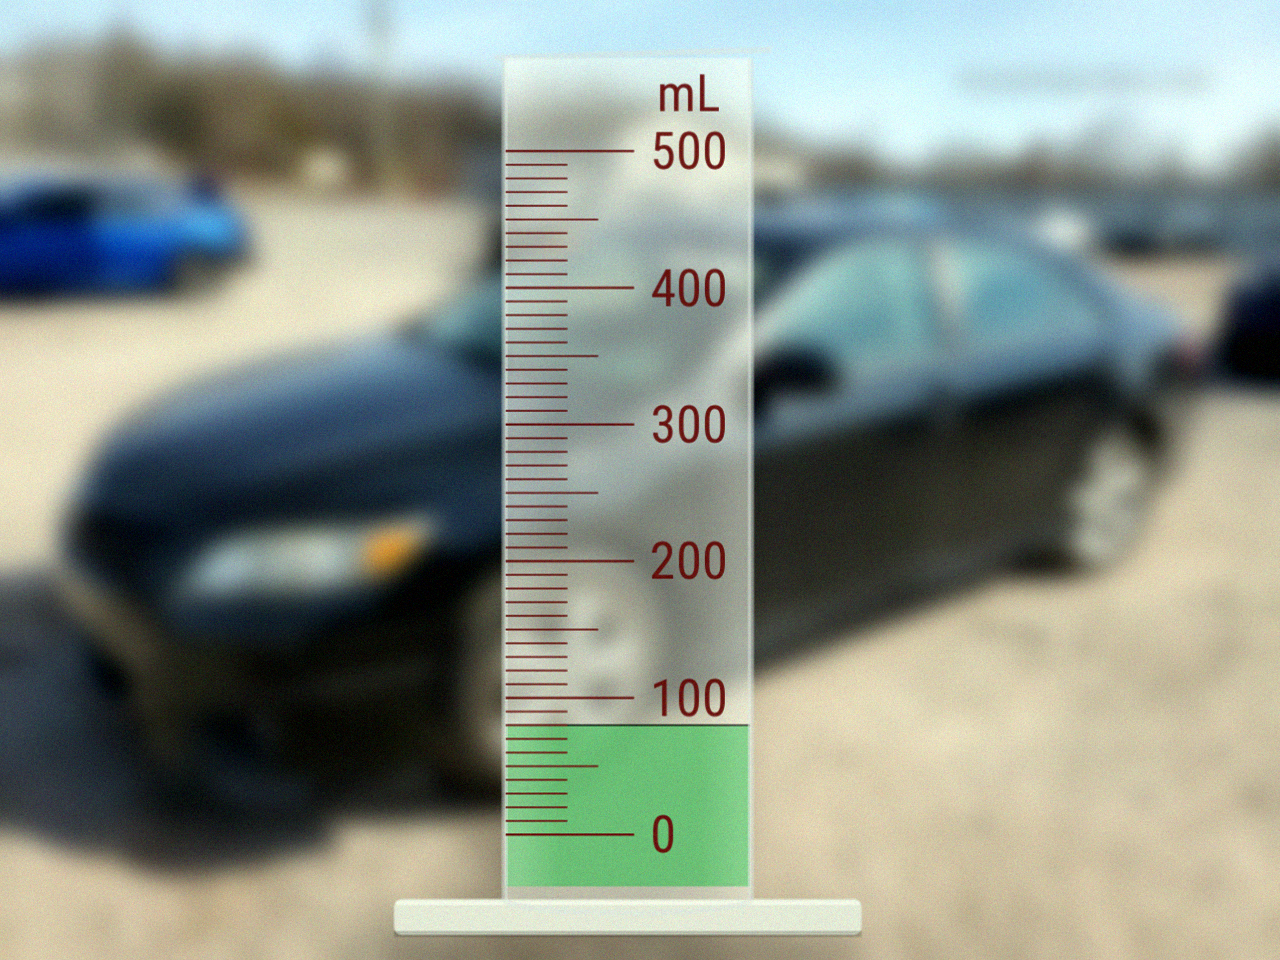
{"value": 80, "unit": "mL"}
